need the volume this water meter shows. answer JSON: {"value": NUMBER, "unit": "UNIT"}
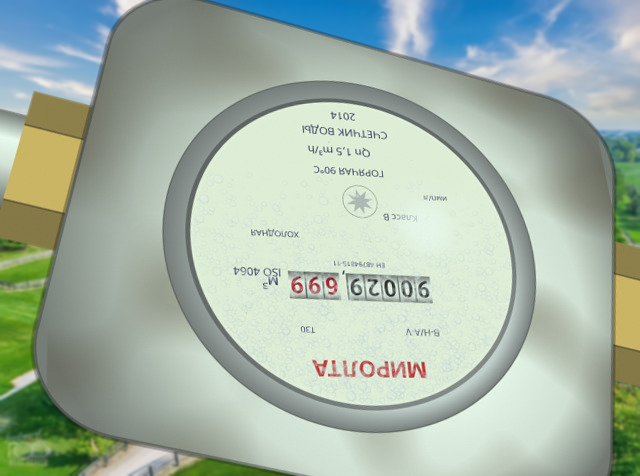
{"value": 90029.699, "unit": "m³"}
